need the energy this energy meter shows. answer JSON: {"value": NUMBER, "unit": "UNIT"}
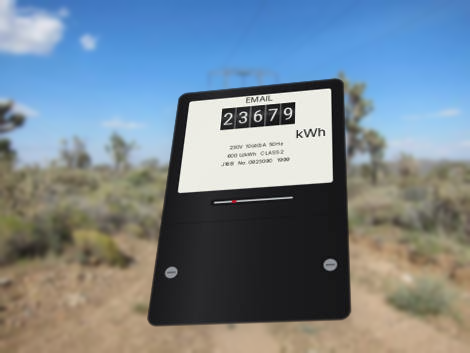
{"value": 23679, "unit": "kWh"}
